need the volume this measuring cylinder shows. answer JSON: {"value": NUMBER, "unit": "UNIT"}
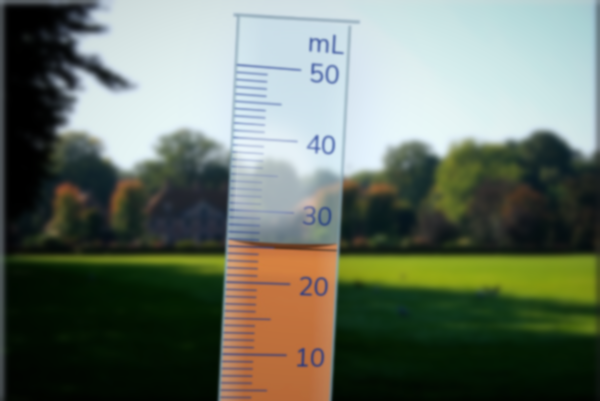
{"value": 25, "unit": "mL"}
